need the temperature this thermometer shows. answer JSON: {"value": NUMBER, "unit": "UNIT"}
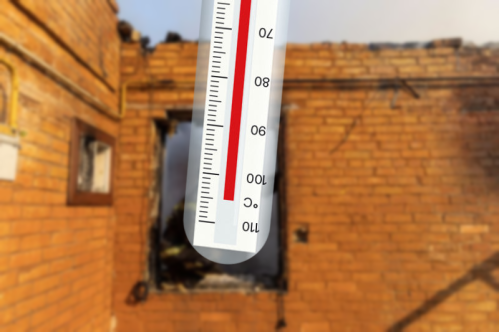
{"value": 105, "unit": "°C"}
